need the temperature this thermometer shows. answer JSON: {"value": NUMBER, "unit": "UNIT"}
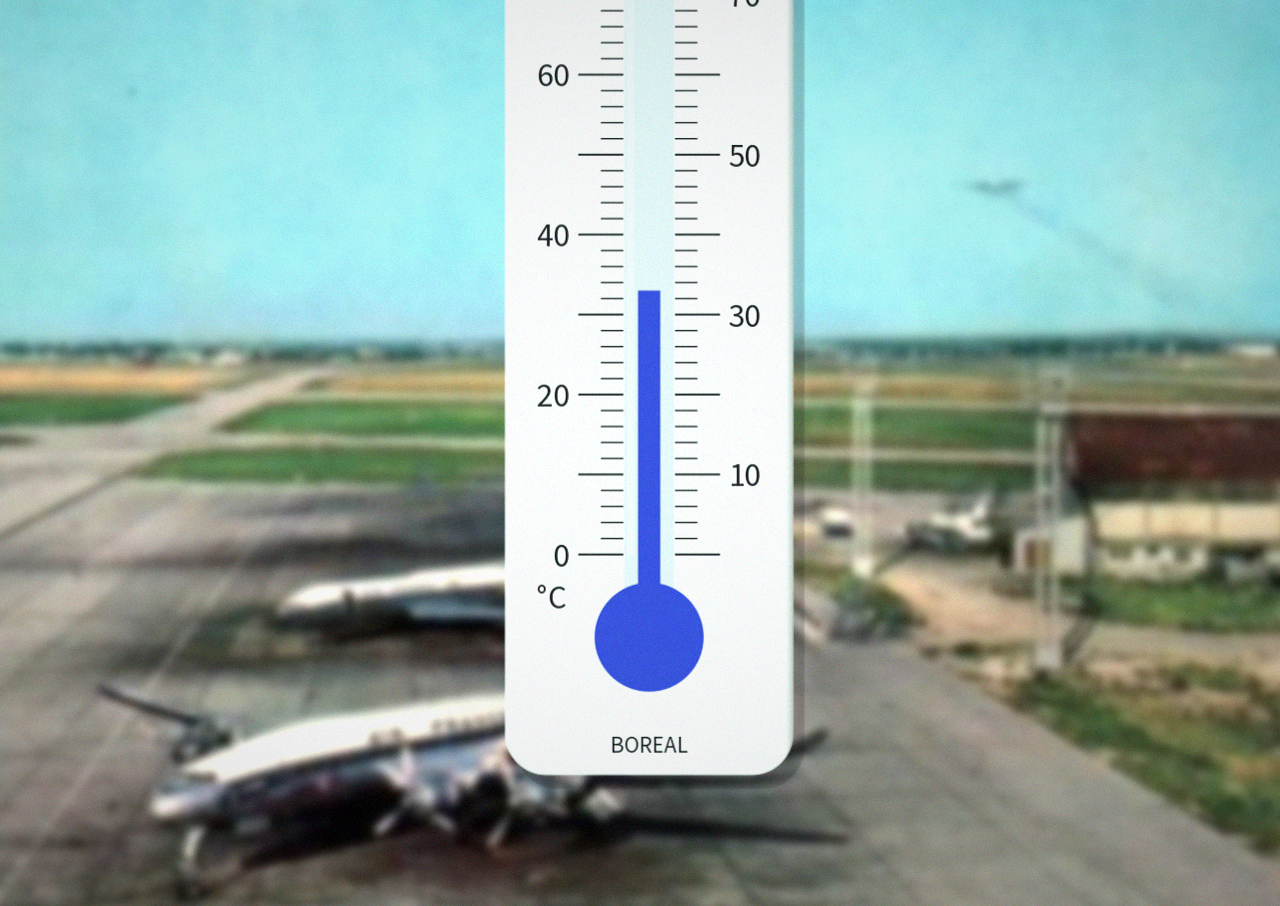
{"value": 33, "unit": "°C"}
